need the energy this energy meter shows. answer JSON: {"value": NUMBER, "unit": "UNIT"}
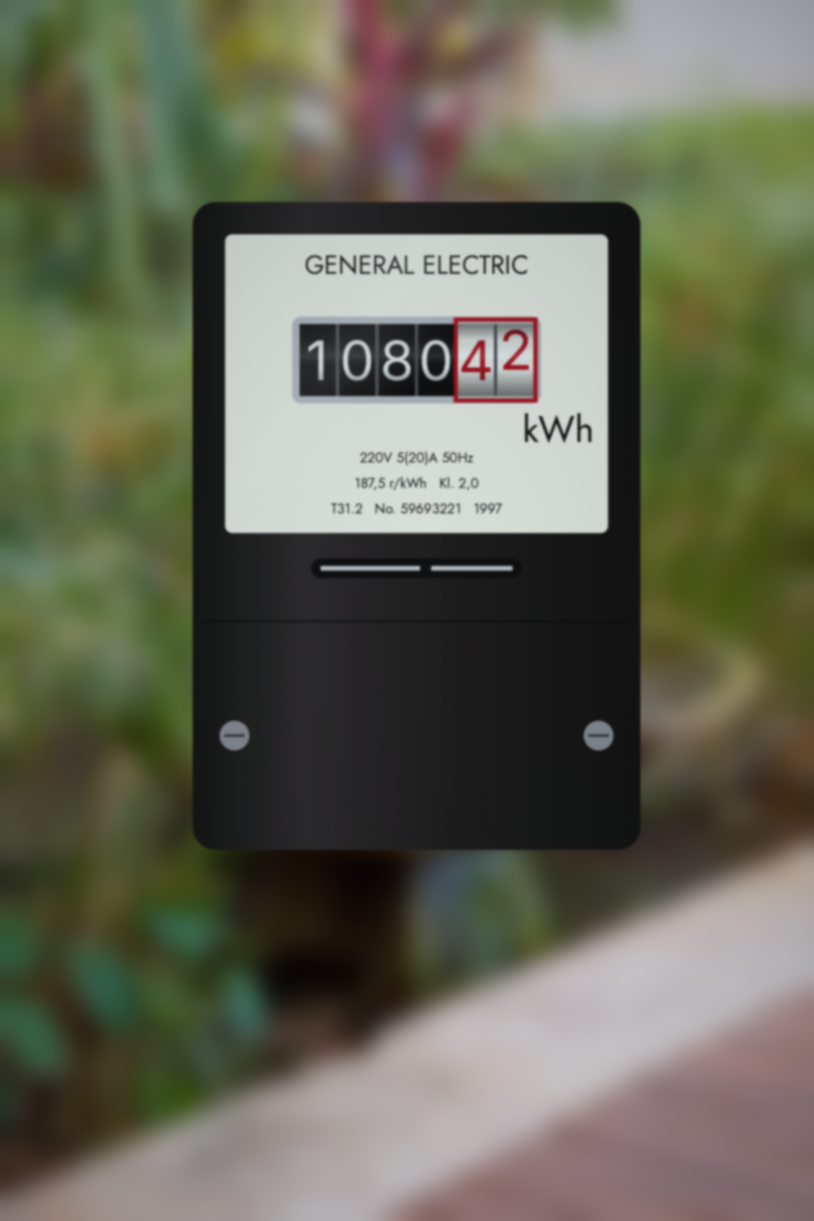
{"value": 1080.42, "unit": "kWh"}
